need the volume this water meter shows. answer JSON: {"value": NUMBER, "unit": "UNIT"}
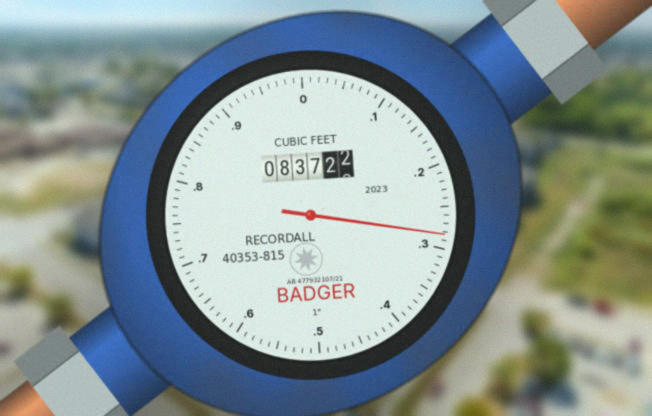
{"value": 83722.28, "unit": "ft³"}
